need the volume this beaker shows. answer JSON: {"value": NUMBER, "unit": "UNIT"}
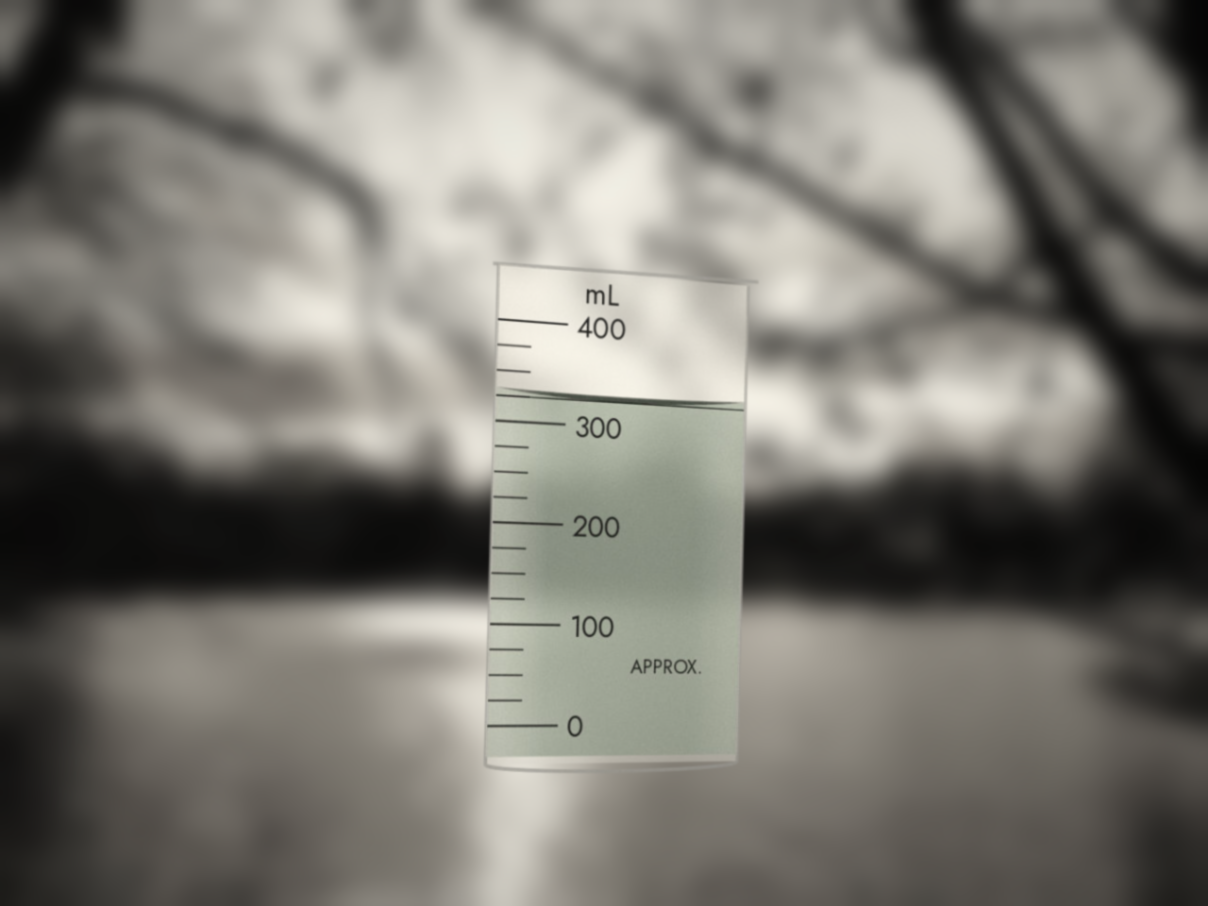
{"value": 325, "unit": "mL"}
